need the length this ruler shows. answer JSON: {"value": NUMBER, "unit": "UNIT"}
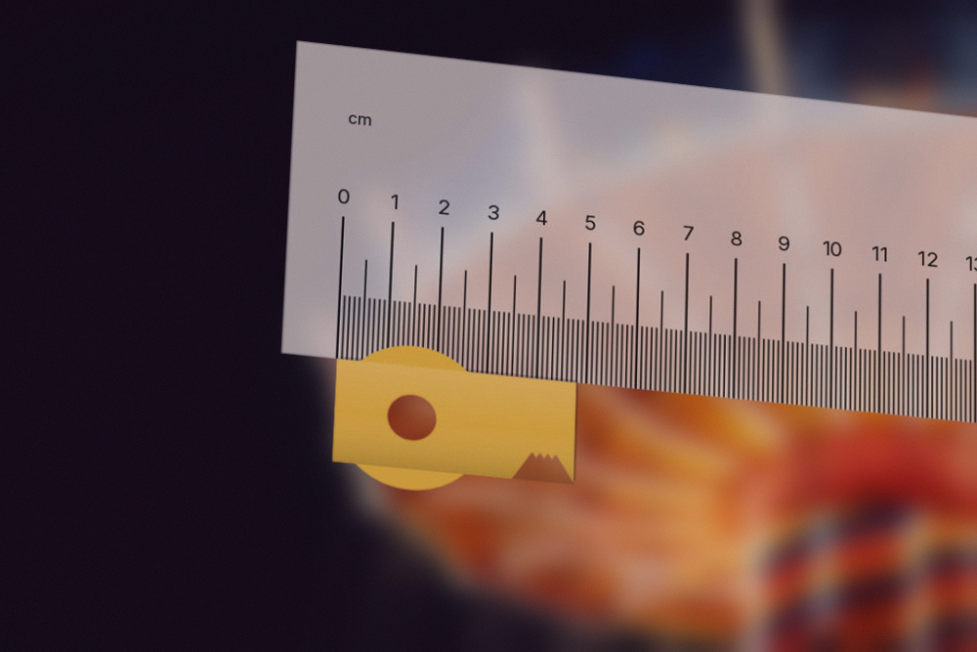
{"value": 4.8, "unit": "cm"}
